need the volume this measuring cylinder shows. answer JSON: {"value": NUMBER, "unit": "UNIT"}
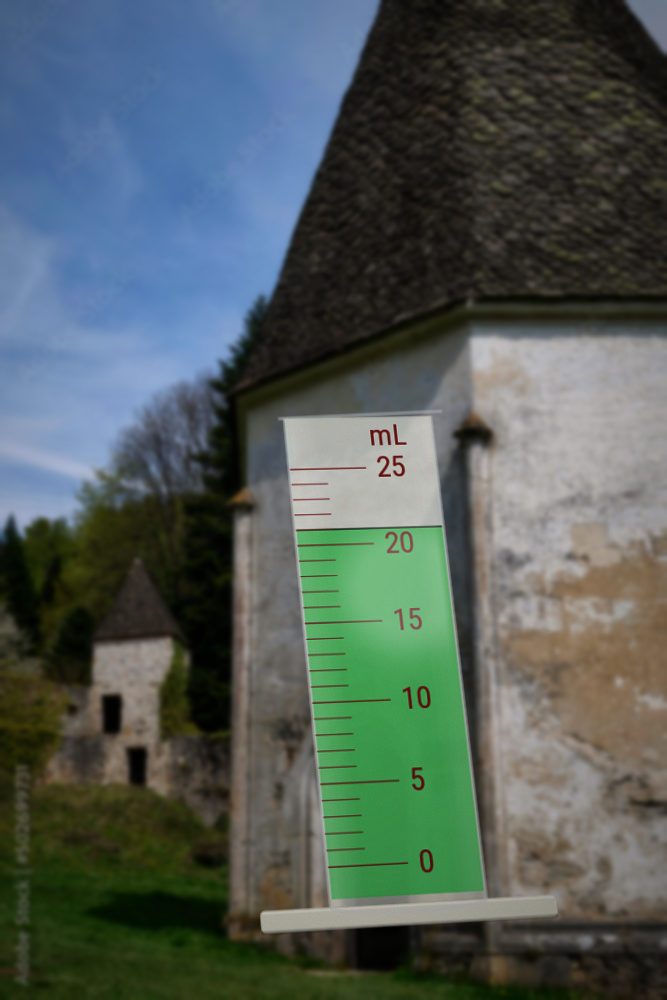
{"value": 21, "unit": "mL"}
